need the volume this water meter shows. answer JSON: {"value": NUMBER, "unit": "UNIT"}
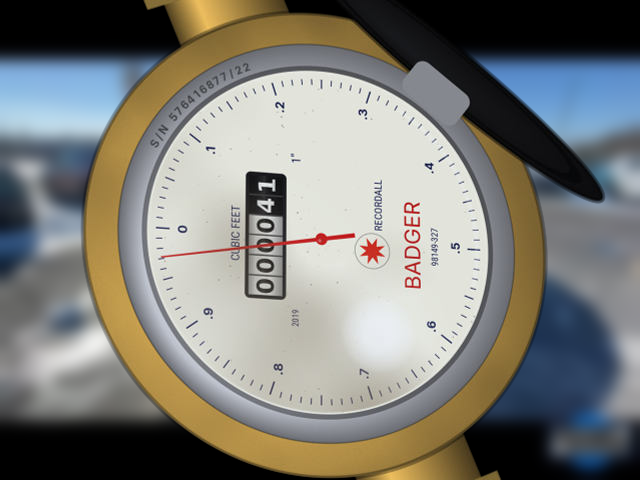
{"value": 40.97, "unit": "ft³"}
